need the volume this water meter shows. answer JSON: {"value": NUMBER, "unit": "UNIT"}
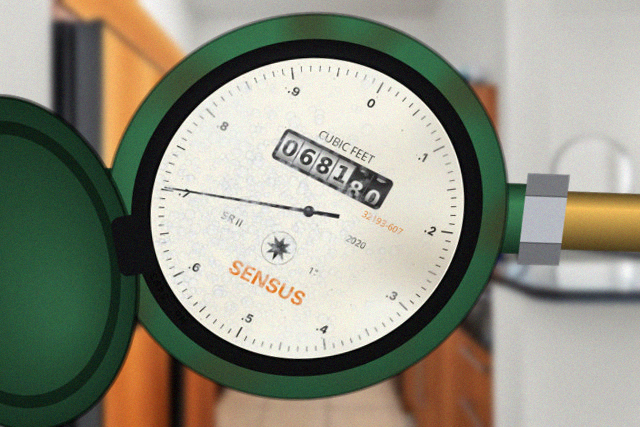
{"value": 68179.70, "unit": "ft³"}
